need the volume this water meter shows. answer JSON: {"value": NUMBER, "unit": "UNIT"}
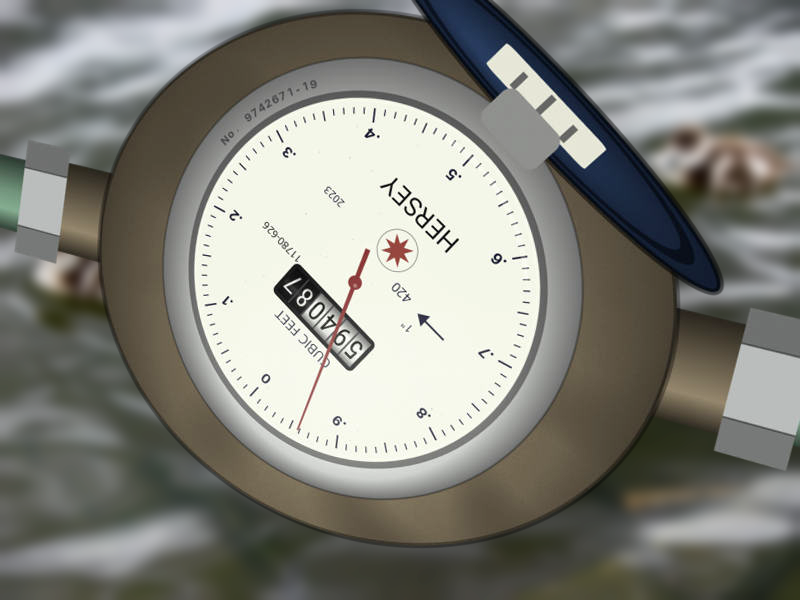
{"value": 594086.94, "unit": "ft³"}
